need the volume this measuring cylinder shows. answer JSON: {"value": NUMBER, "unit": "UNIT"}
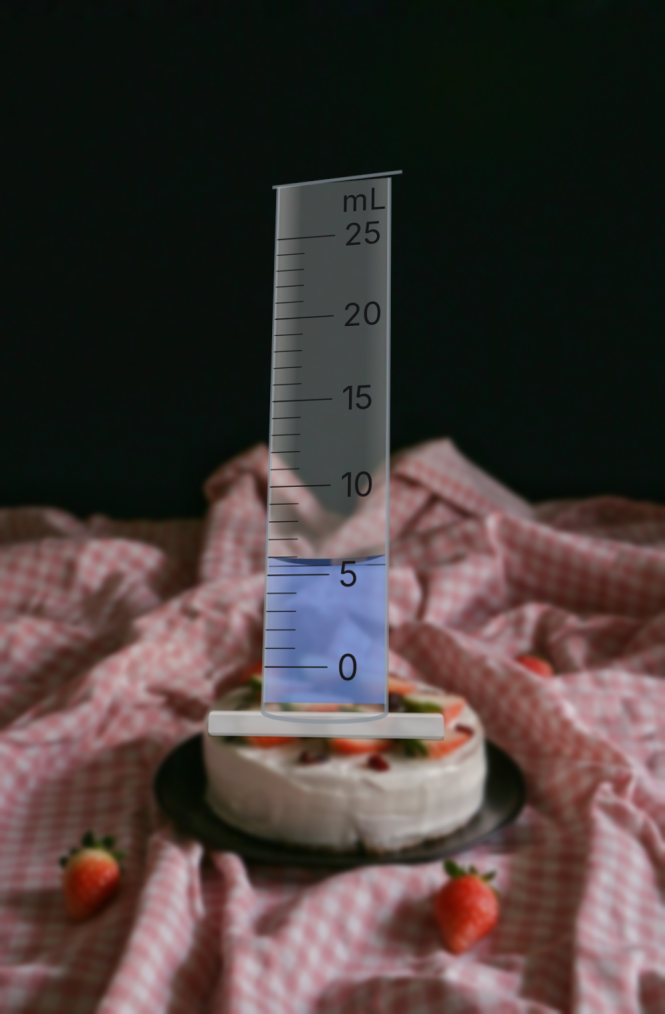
{"value": 5.5, "unit": "mL"}
